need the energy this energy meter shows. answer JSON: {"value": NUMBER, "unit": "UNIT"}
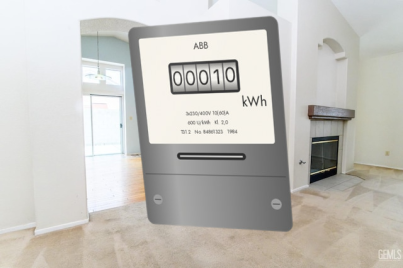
{"value": 10, "unit": "kWh"}
